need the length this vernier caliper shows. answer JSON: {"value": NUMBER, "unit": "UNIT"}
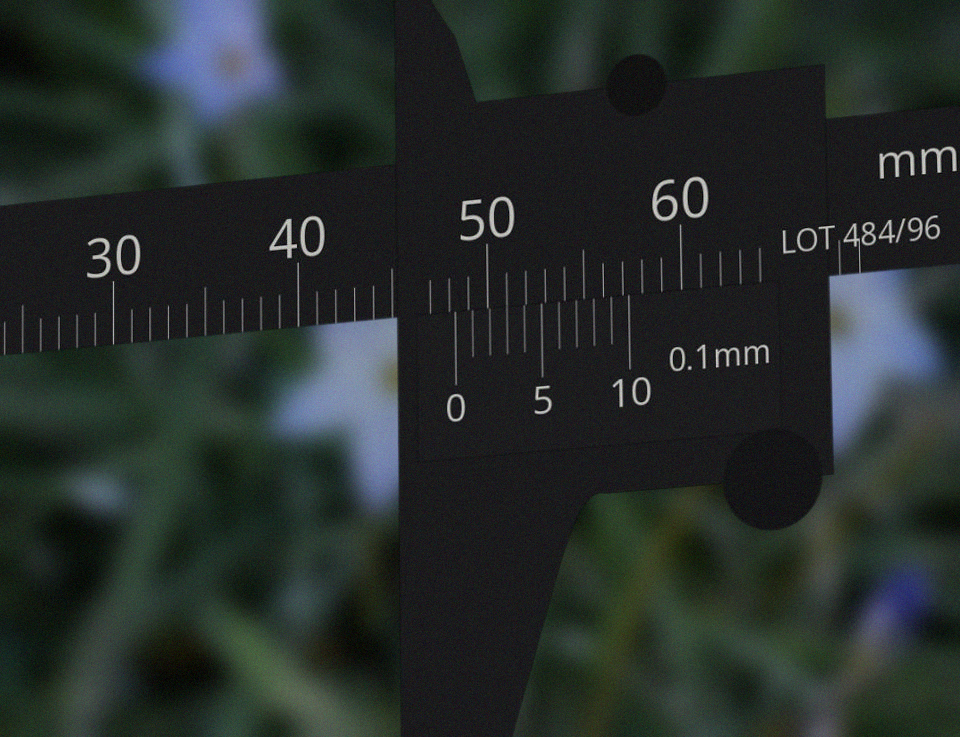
{"value": 48.3, "unit": "mm"}
